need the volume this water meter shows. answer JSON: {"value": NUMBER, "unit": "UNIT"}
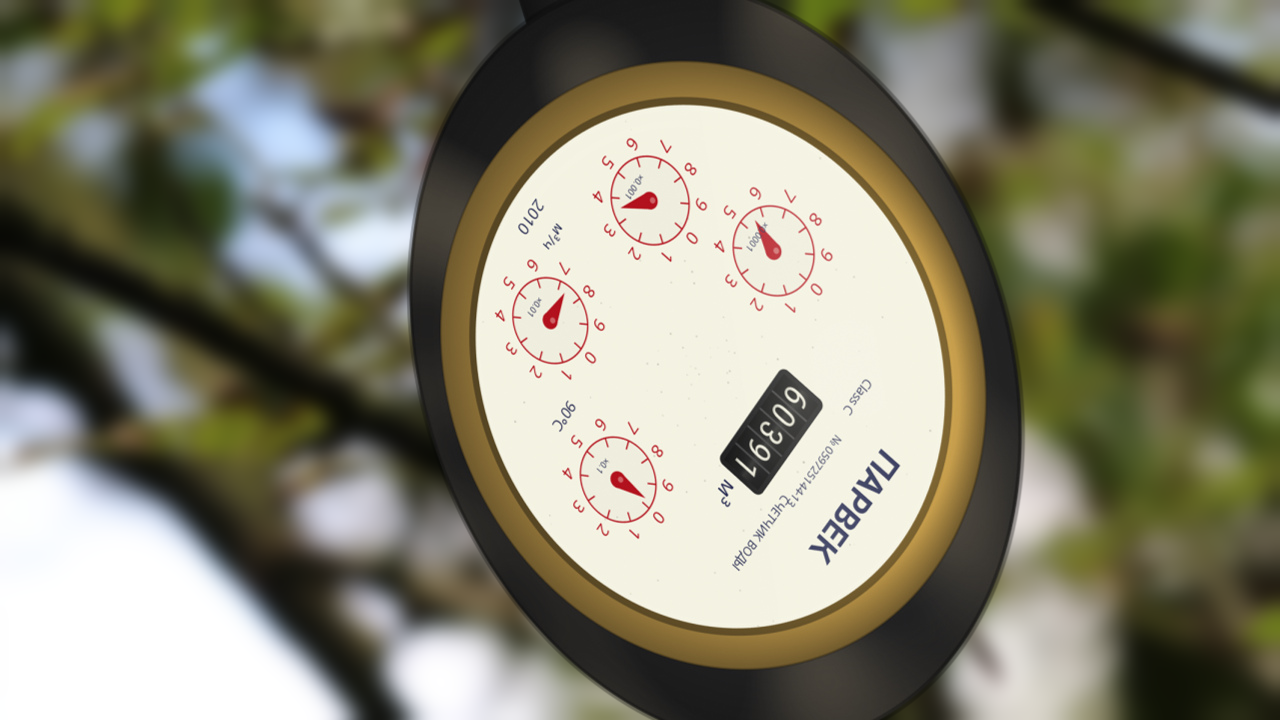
{"value": 60390.9735, "unit": "m³"}
